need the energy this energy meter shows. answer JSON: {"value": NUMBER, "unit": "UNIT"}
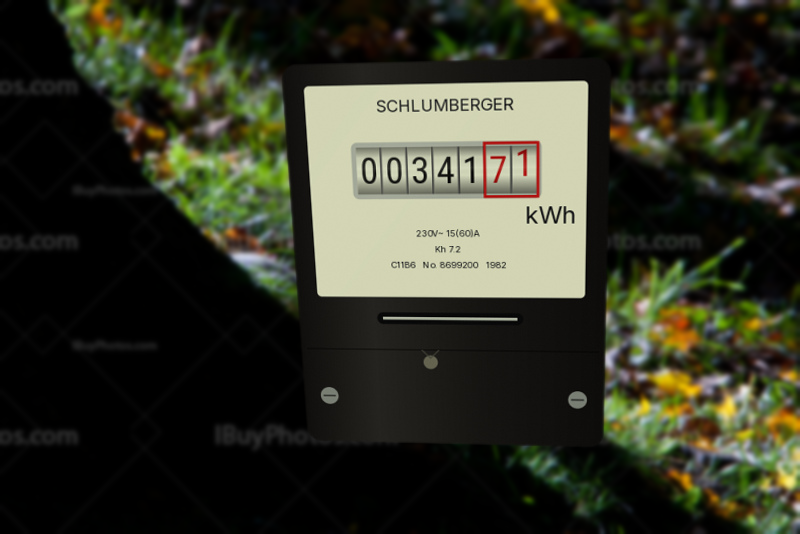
{"value": 341.71, "unit": "kWh"}
